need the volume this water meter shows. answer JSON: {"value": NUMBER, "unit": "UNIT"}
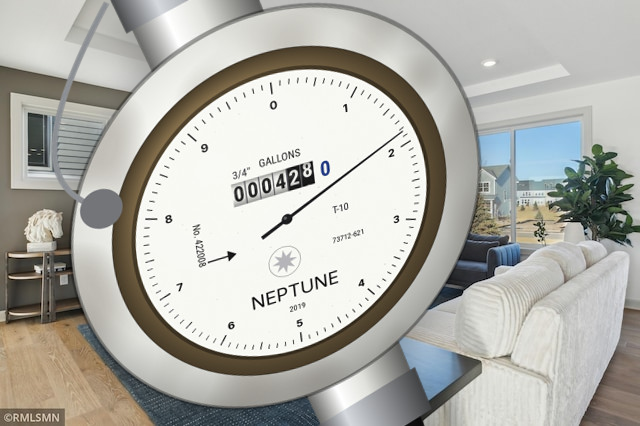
{"value": 4281.8, "unit": "gal"}
